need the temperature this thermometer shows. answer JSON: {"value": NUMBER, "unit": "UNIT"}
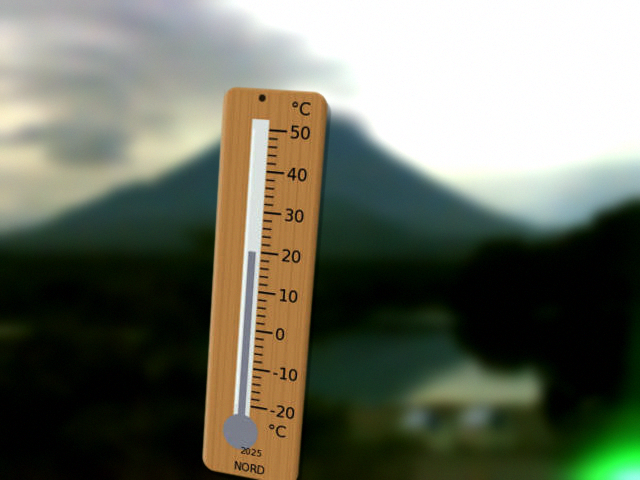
{"value": 20, "unit": "°C"}
